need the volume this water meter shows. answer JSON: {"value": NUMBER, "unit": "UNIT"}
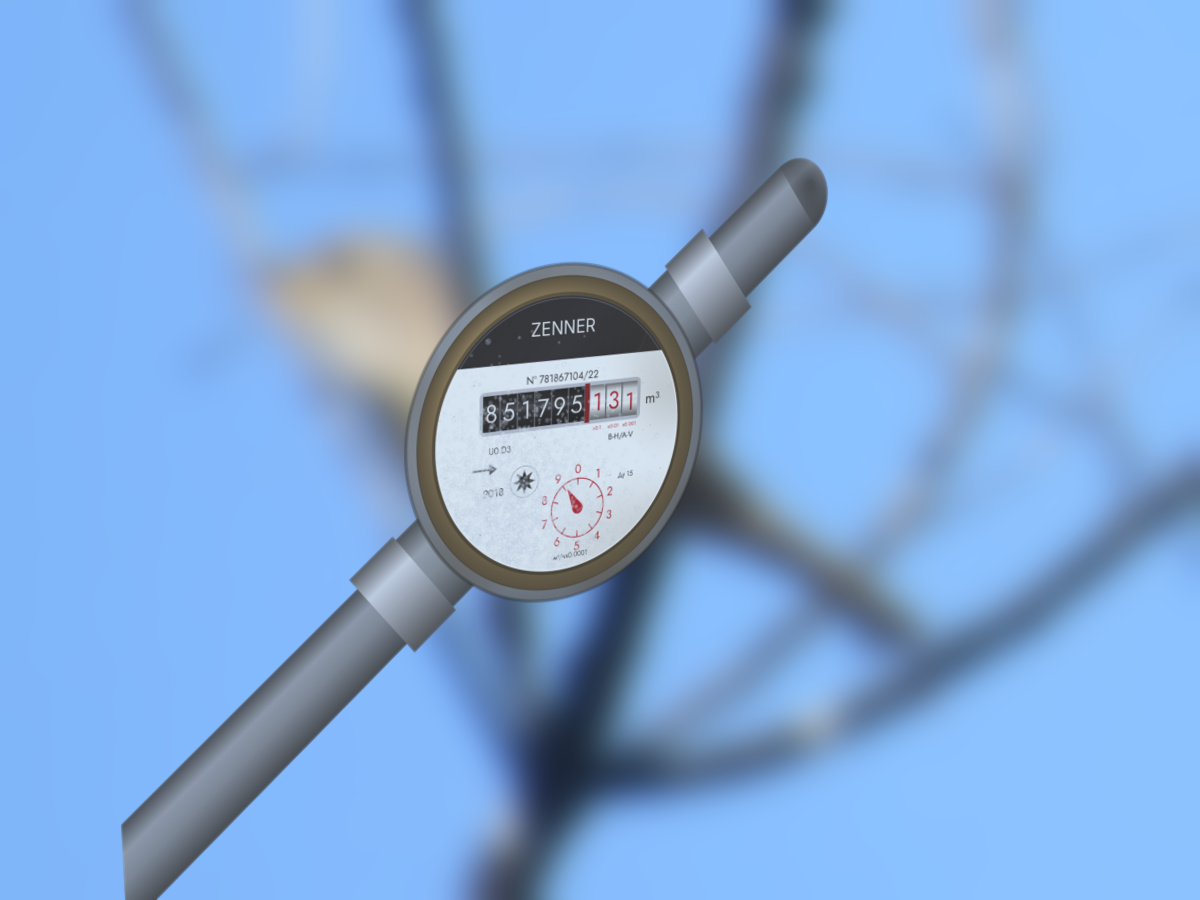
{"value": 851795.1309, "unit": "m³"}
